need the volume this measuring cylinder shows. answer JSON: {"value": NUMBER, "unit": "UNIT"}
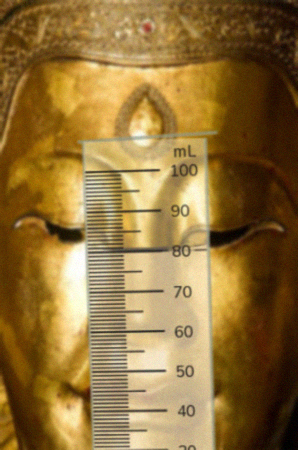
{"value": 80, "unit": "mL"}
